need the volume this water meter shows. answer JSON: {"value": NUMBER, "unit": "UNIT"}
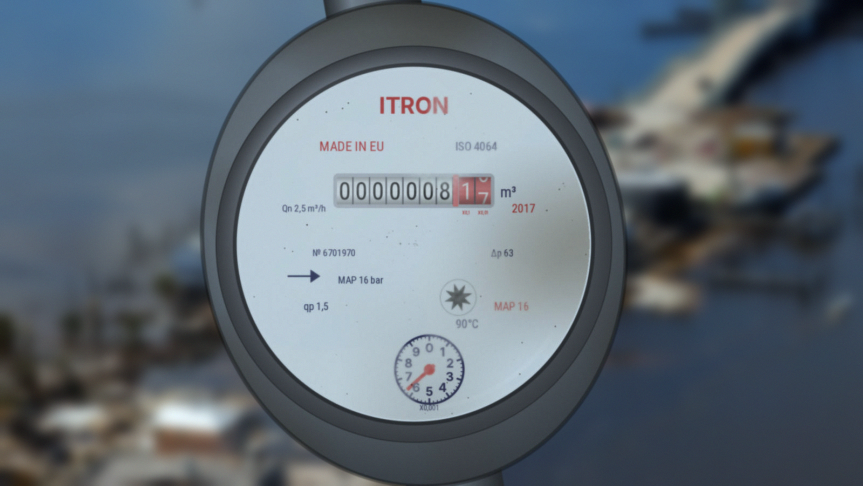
{"value": 8.166, "unit": "m³"}
